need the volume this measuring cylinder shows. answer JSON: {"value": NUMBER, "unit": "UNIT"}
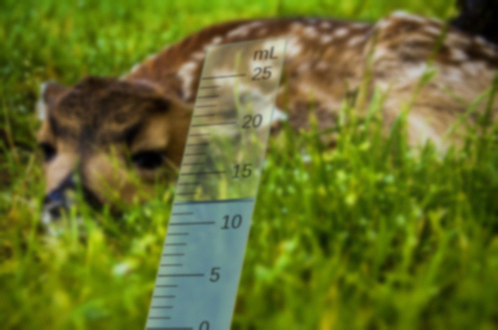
{"value": 12, "unit": "mL"}
